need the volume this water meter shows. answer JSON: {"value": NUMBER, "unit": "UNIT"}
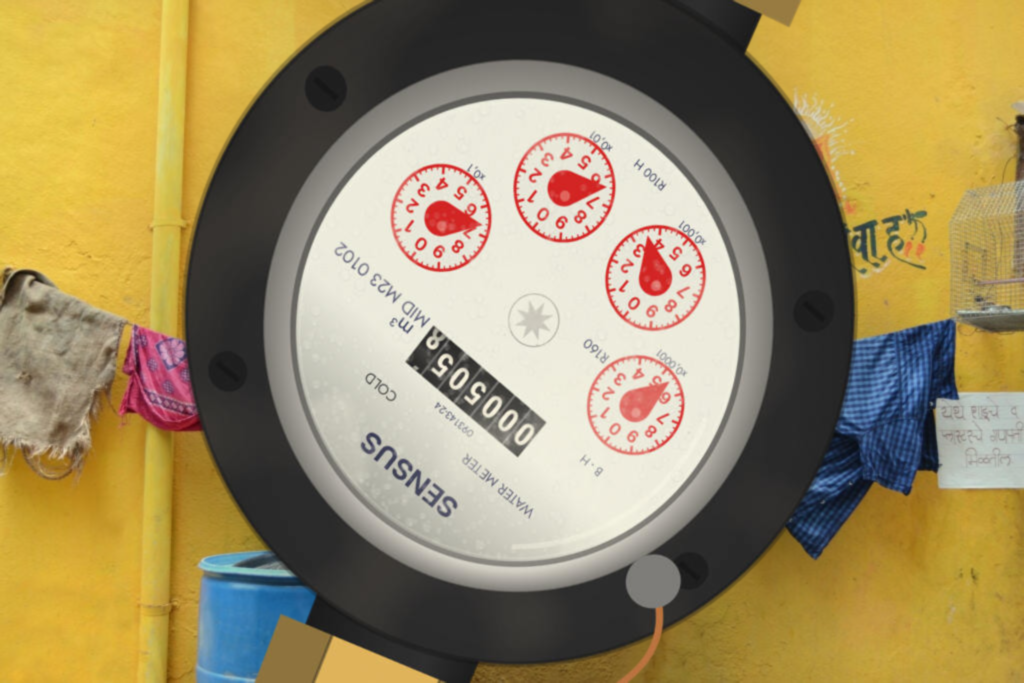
{"value": 5057.6635, "unit": "m³"}
